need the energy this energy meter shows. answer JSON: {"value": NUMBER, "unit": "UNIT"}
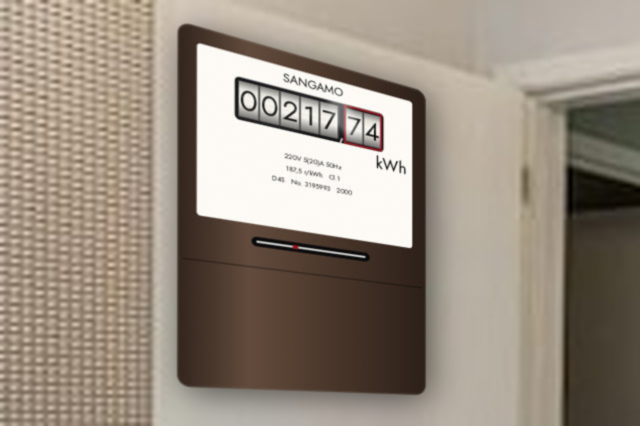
{"value": 217.74, "unit": "kWh"}
